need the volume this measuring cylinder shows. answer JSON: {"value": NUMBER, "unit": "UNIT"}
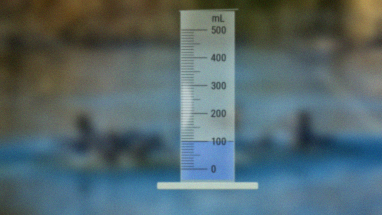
{"value": 100, "unit": "mL"}
